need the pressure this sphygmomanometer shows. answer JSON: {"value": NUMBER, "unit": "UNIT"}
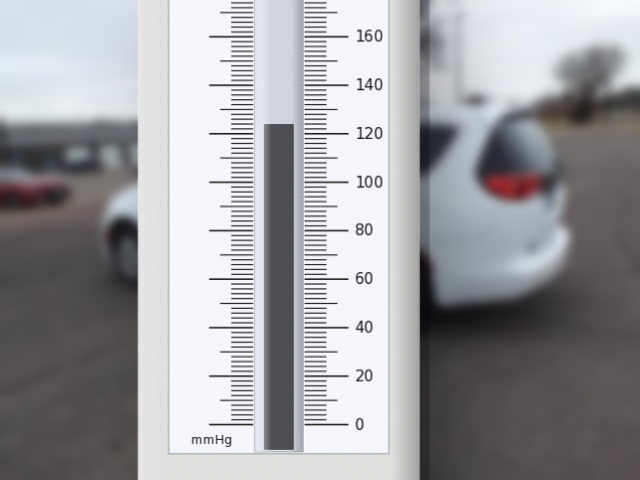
{"value": 124, "unit": "mmHg"}
